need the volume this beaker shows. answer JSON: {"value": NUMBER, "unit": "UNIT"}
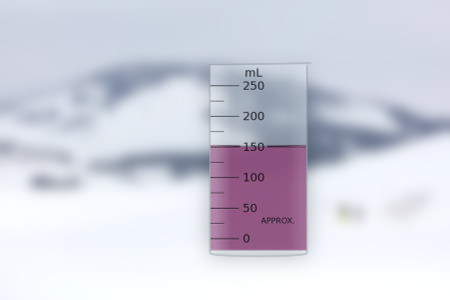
{"value": 150, "unit": "mL"}
